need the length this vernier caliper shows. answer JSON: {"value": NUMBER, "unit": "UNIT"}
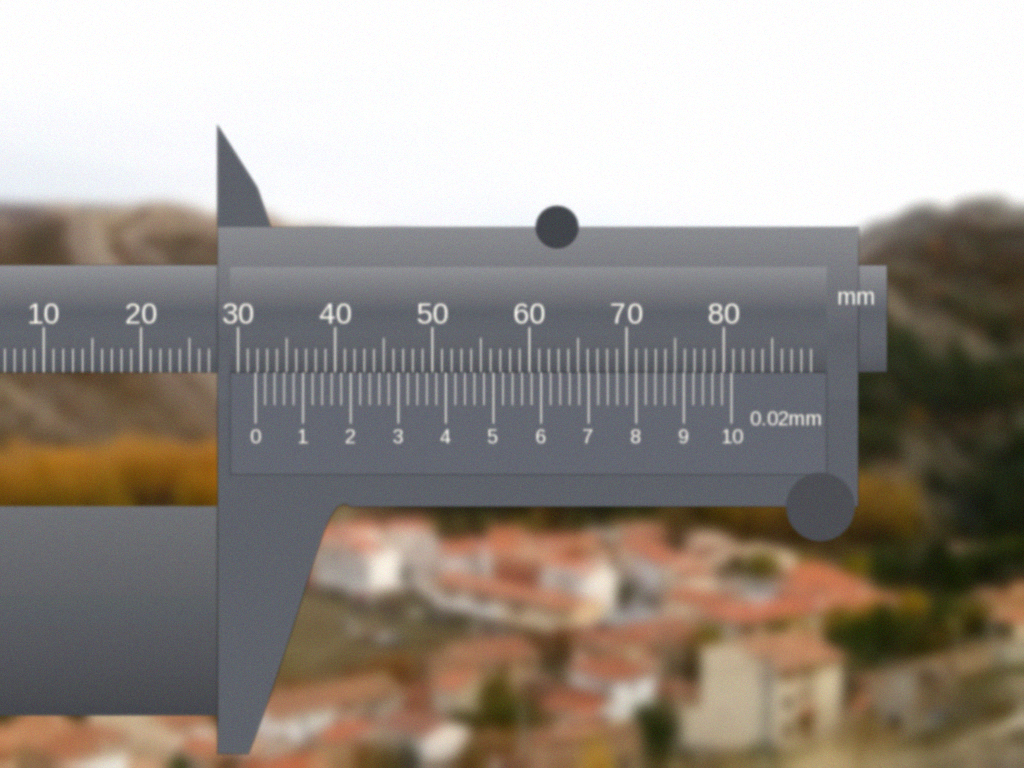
{"value": 31.8, "unit": "mm"}
